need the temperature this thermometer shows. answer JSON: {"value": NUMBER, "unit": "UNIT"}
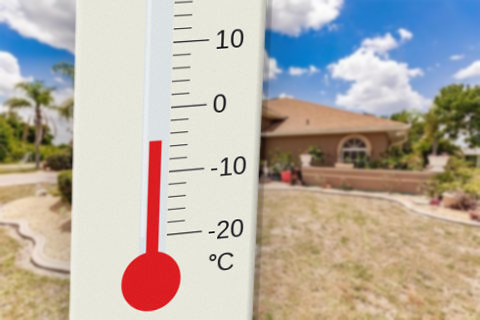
{"value": -5, "unit": "°C"}
